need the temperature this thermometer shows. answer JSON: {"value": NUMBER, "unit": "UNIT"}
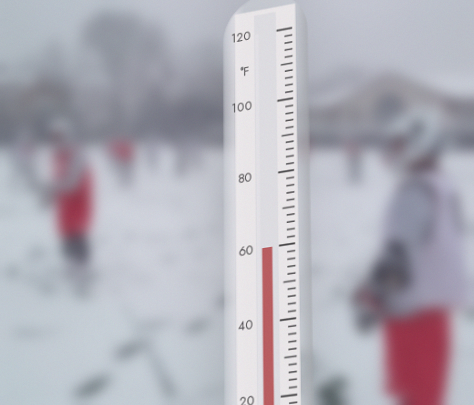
{"value": 60, "unit": "°F"}
